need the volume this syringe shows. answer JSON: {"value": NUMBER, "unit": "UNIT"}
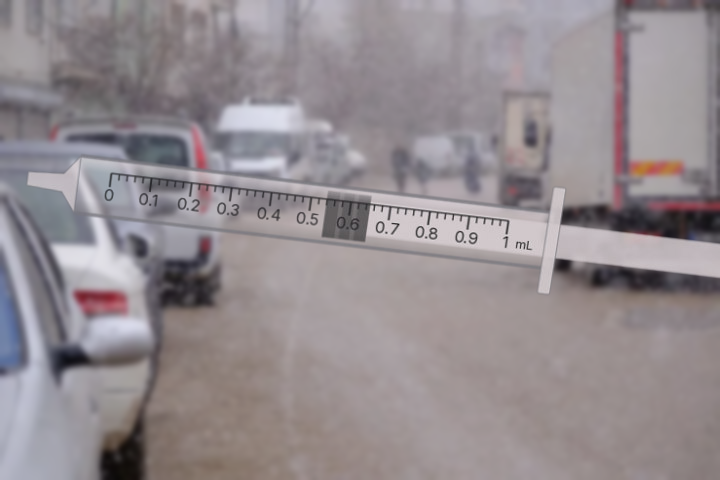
{"value": 0.54, "unit": "mL"}
